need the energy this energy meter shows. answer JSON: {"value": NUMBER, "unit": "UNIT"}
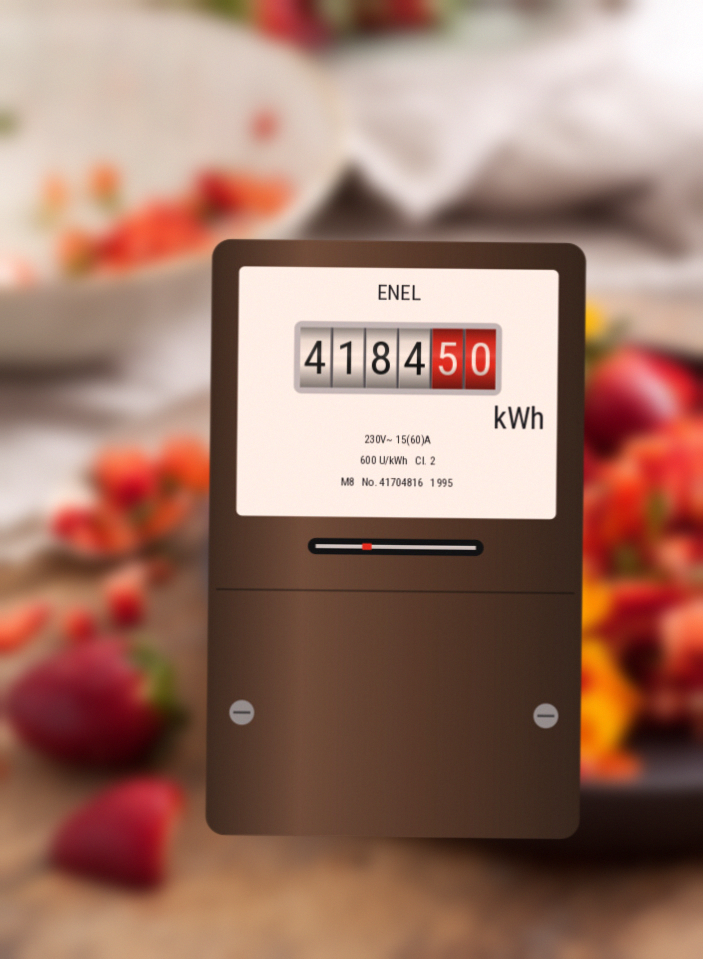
{"value": 4184.50, "unit": "kWh"}
